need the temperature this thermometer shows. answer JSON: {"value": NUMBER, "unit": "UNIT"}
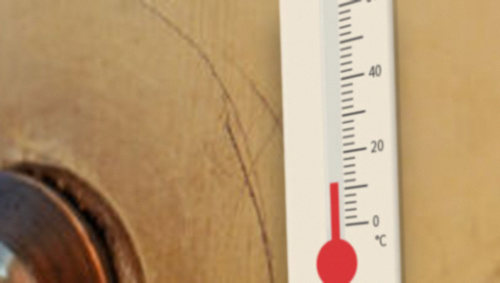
{"value": 12, "unit": "°C"}
